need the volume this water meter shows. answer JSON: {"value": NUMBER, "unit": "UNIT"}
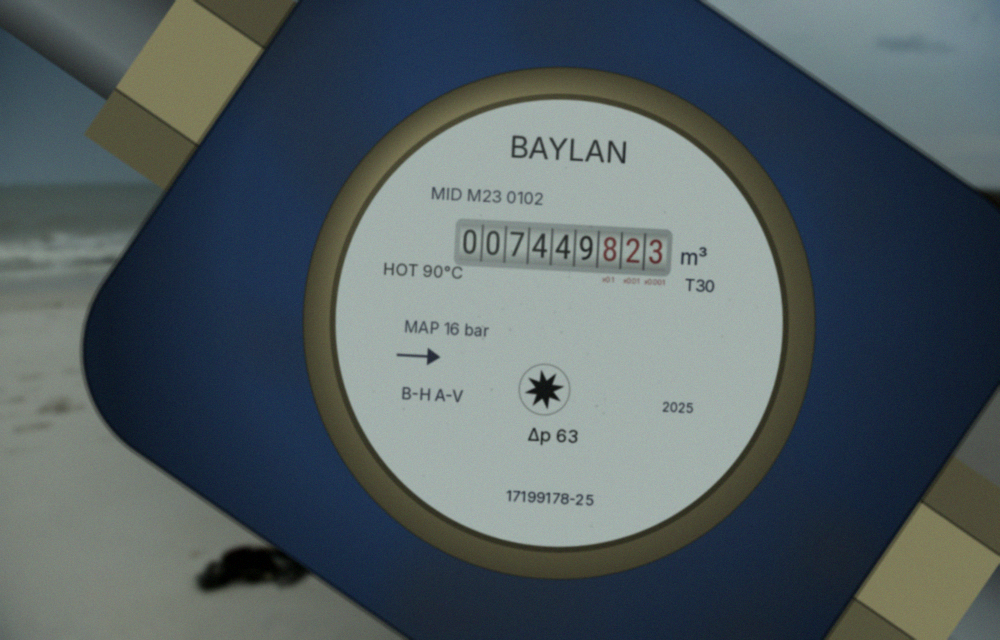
{"value": 7449.823, "unit": "m³"}
